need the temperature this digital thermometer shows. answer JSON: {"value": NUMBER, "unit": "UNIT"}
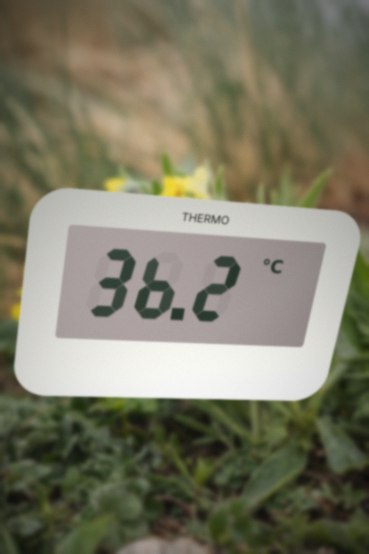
{"value": 36.2, "unit": "°C"}
